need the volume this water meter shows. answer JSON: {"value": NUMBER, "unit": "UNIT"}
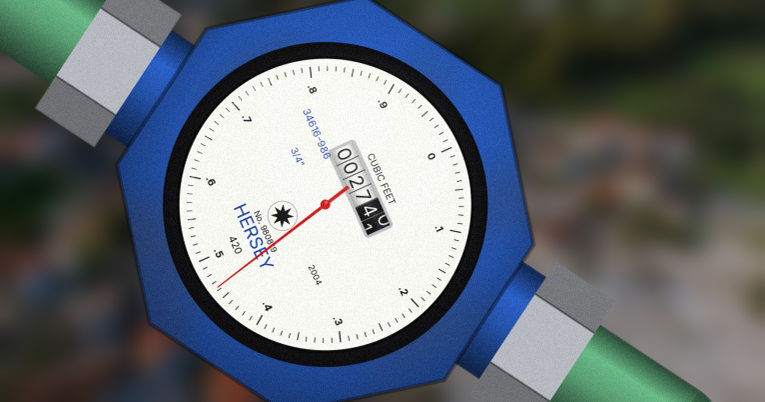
{"value": 2740.46, "unit": "ft³"}
